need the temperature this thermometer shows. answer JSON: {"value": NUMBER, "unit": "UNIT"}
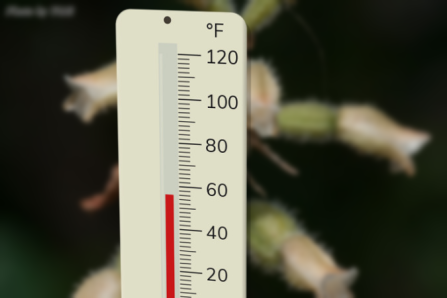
{"value": 56, "unit": "°F"}
